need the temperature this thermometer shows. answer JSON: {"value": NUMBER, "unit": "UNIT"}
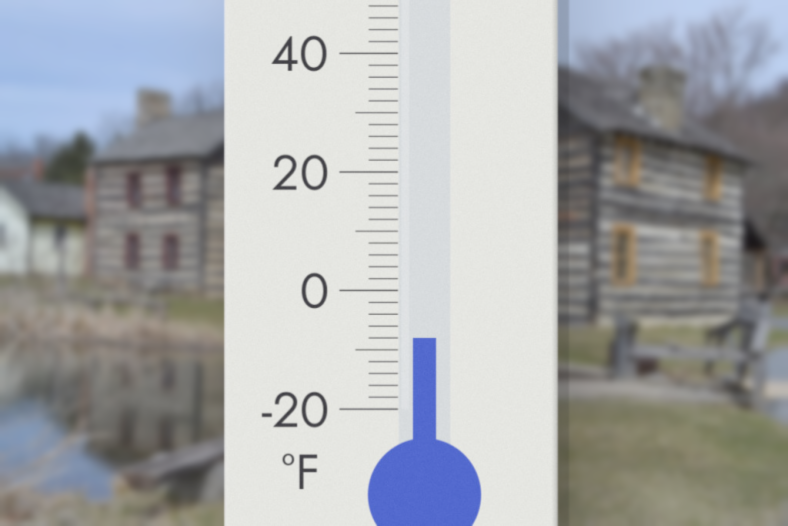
{"value": -8, "unit": "°F"}
